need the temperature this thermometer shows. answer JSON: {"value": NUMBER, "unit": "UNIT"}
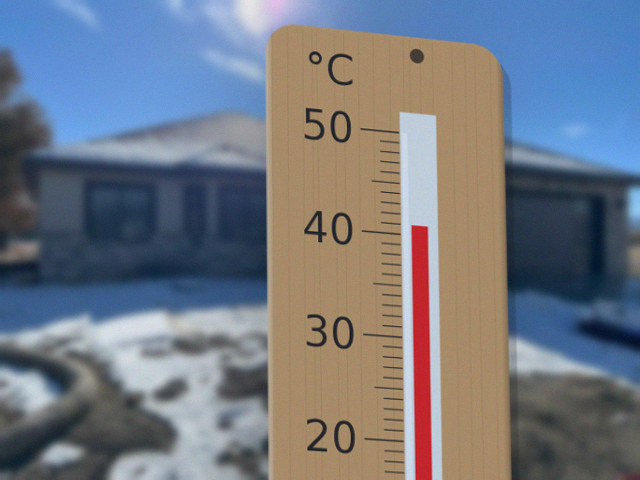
{"value": 41, "unit": "°C"}
